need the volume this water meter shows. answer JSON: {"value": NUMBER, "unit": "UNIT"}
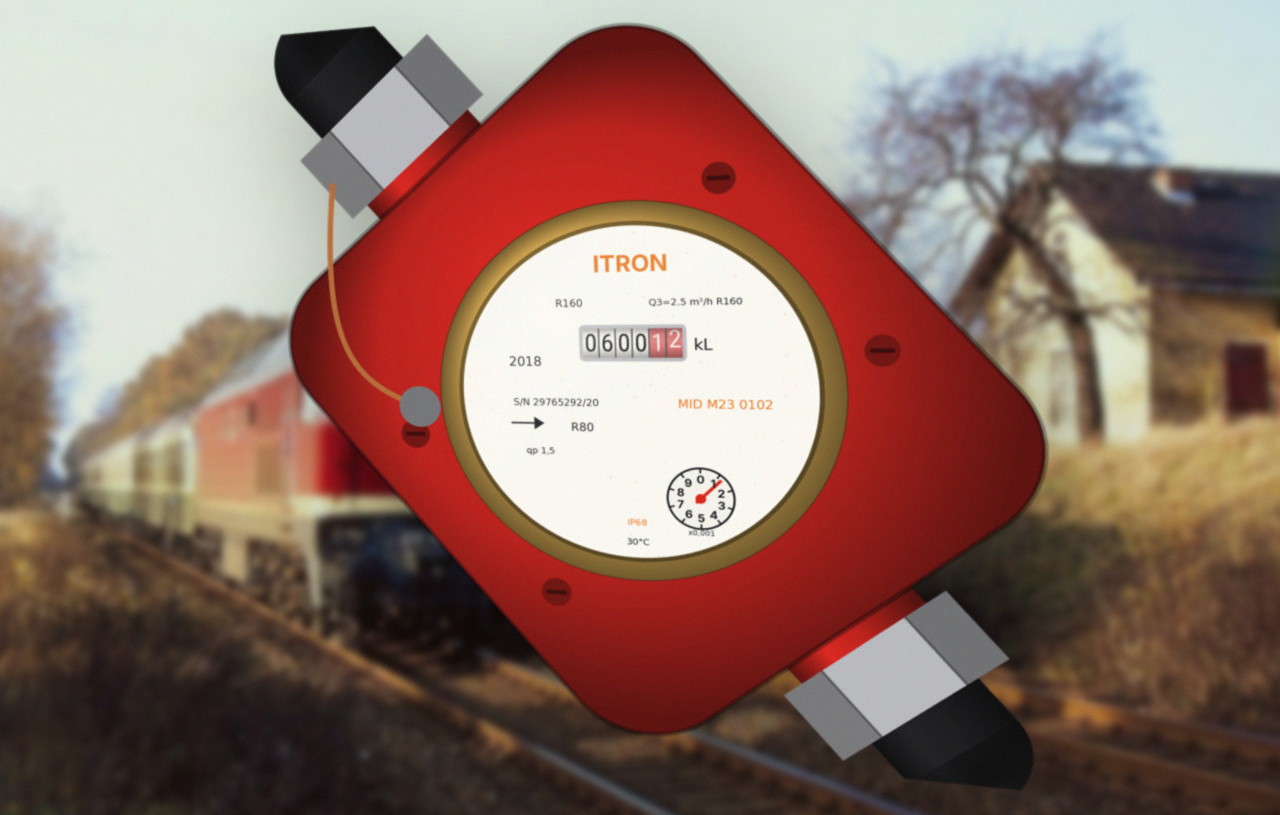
{"value": 600.121, "unit": "kL"}
